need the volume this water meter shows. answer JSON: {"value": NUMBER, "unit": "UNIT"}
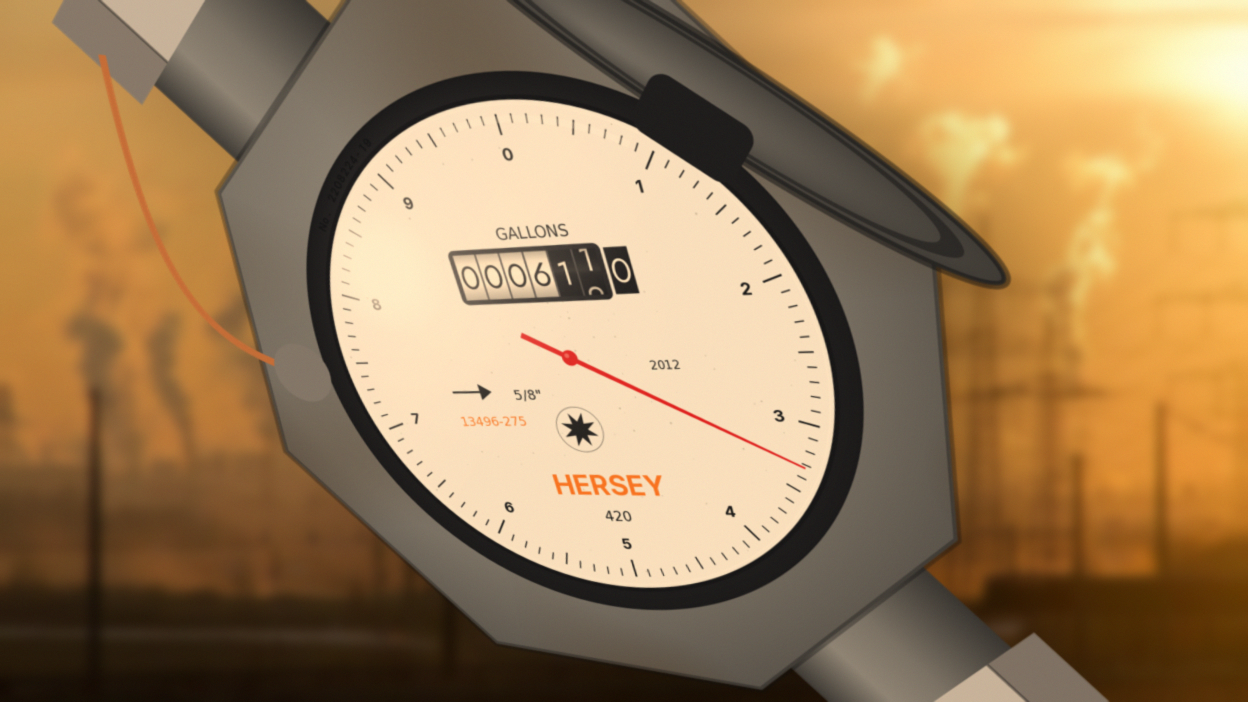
{"value": 6113.3, "unit": "gal"}
